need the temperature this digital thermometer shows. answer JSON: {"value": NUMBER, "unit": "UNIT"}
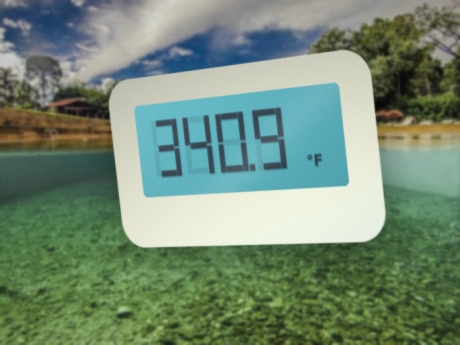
{"value": 340.9, "unit": "°F"}
